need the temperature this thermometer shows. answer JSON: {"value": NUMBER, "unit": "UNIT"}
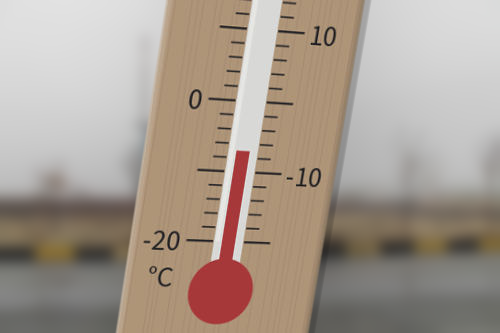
{"value": -7, "unit": "°C"}
